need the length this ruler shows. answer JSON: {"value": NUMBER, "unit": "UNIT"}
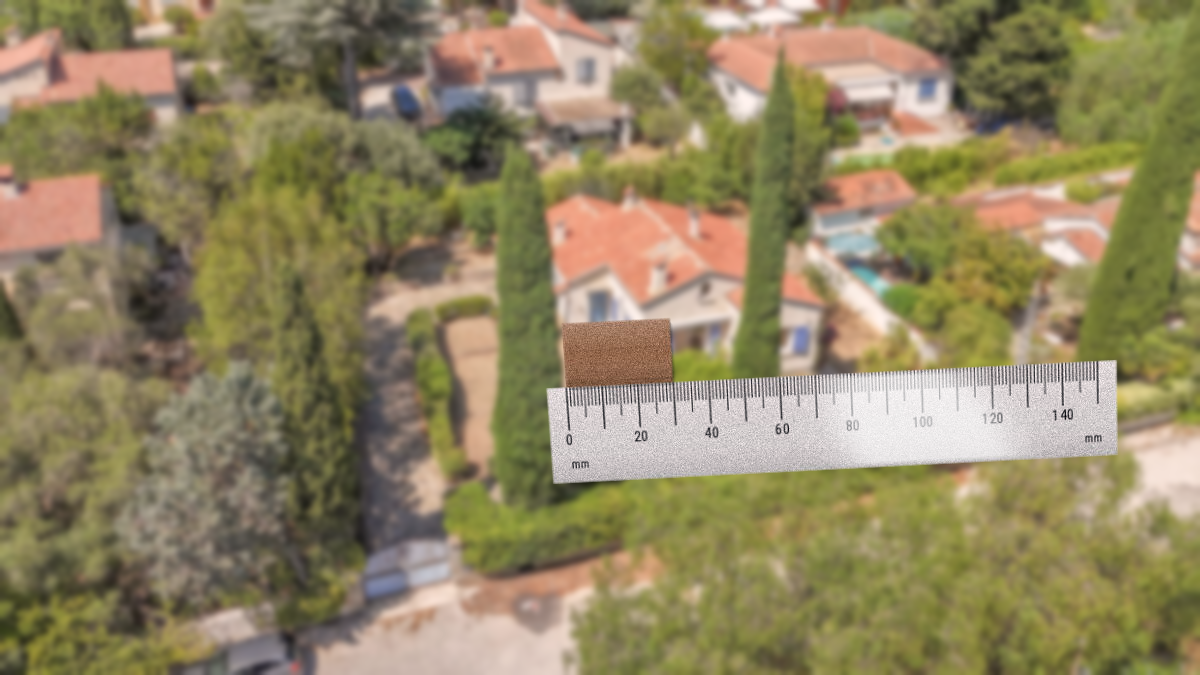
{"value": 30, "unit": "mm"}
